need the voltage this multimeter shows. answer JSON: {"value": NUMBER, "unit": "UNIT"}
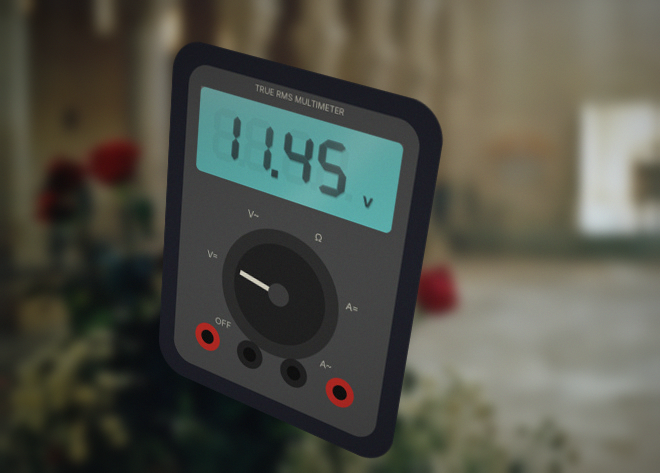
{"value": 11.45, "unit": "V"}
